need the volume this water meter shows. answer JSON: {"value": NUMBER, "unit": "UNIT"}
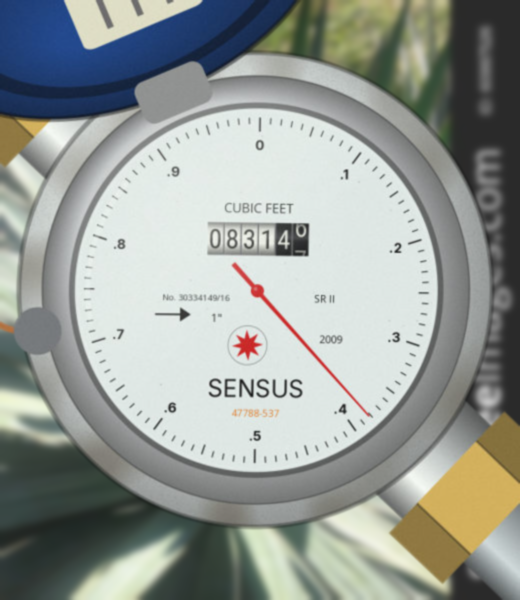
{"value": 83146.38, "unit": "ft³"}
